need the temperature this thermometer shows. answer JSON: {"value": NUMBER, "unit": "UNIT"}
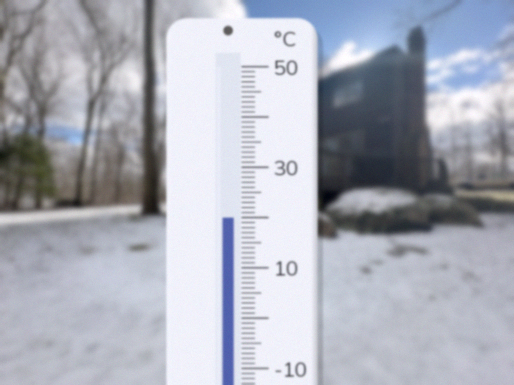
{"value": 20, "unit": "°C"}
